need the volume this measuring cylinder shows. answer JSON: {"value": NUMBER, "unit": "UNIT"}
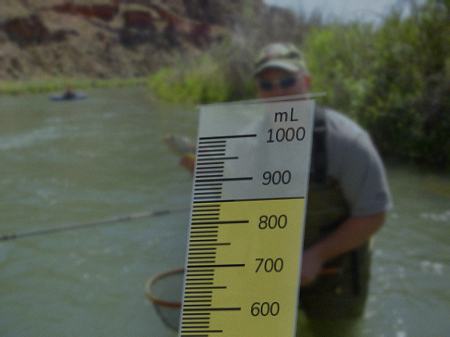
{"value": 850, "unit": "mL"}
